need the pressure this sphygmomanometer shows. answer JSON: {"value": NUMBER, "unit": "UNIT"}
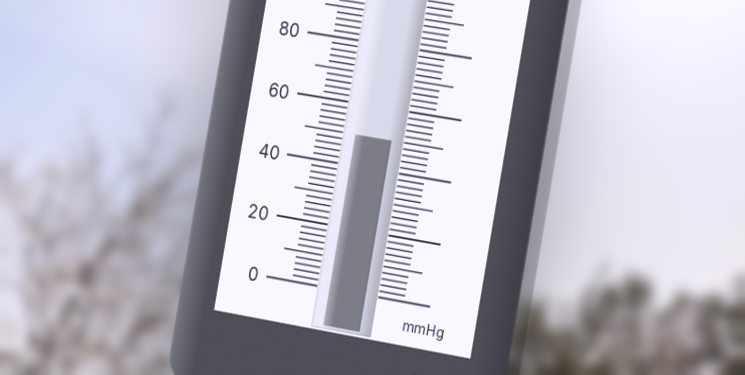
{"value": 50, "unit": "mmHg"}
